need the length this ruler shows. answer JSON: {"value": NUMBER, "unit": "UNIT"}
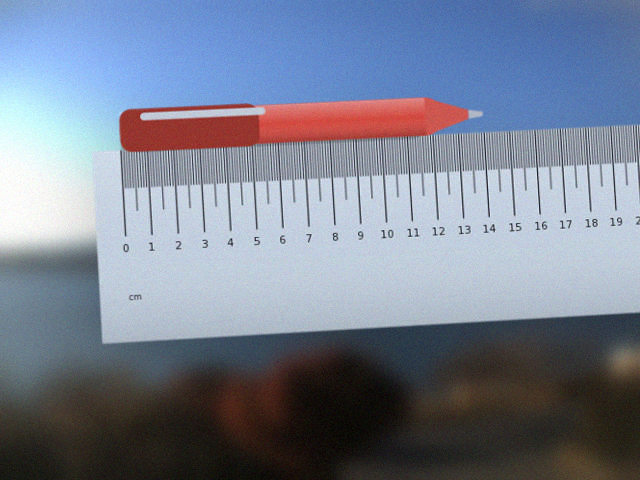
{"value": 14, "unit": "cm"}
